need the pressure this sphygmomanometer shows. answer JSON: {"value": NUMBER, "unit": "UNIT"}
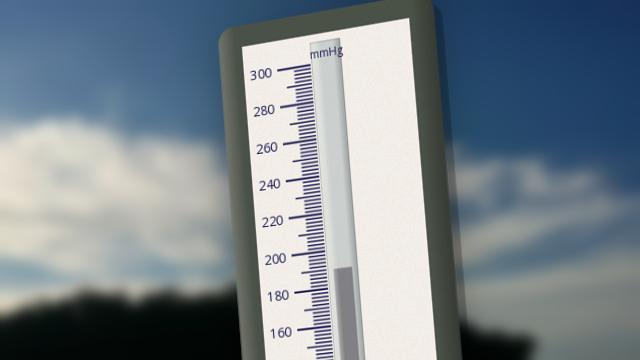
{"value": 190, "unit": "mmHg"}
